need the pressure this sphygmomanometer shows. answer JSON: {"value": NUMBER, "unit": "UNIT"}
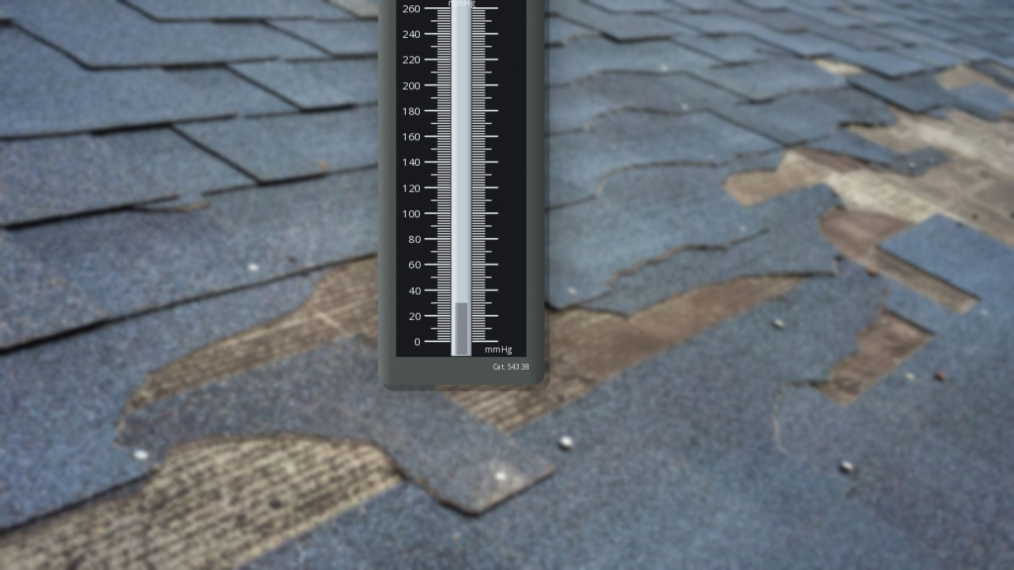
{"value": 30, "unit": "mmHg"}
